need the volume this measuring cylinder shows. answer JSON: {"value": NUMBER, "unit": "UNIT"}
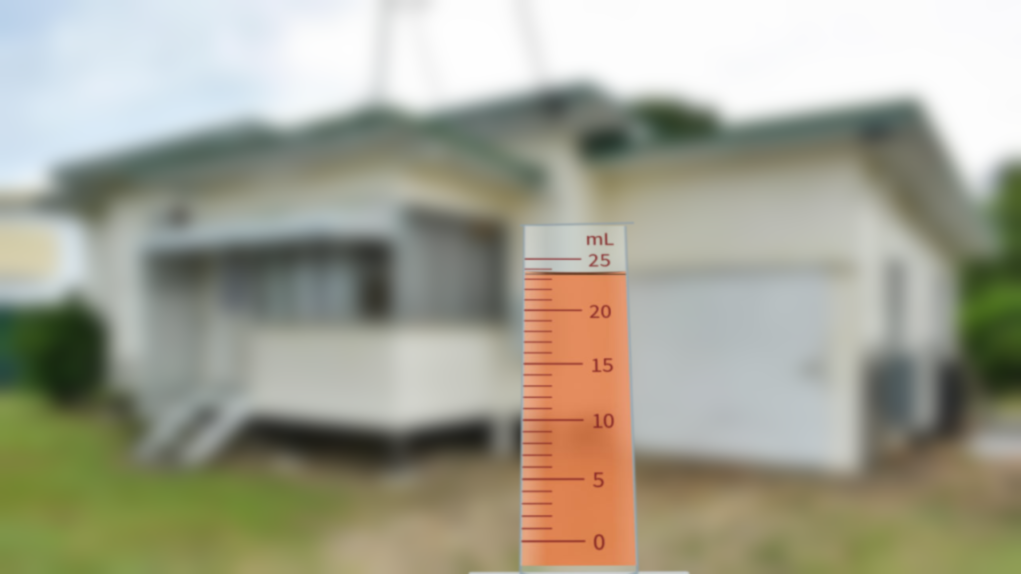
{"value": 23.5, "unit": "mL"}
